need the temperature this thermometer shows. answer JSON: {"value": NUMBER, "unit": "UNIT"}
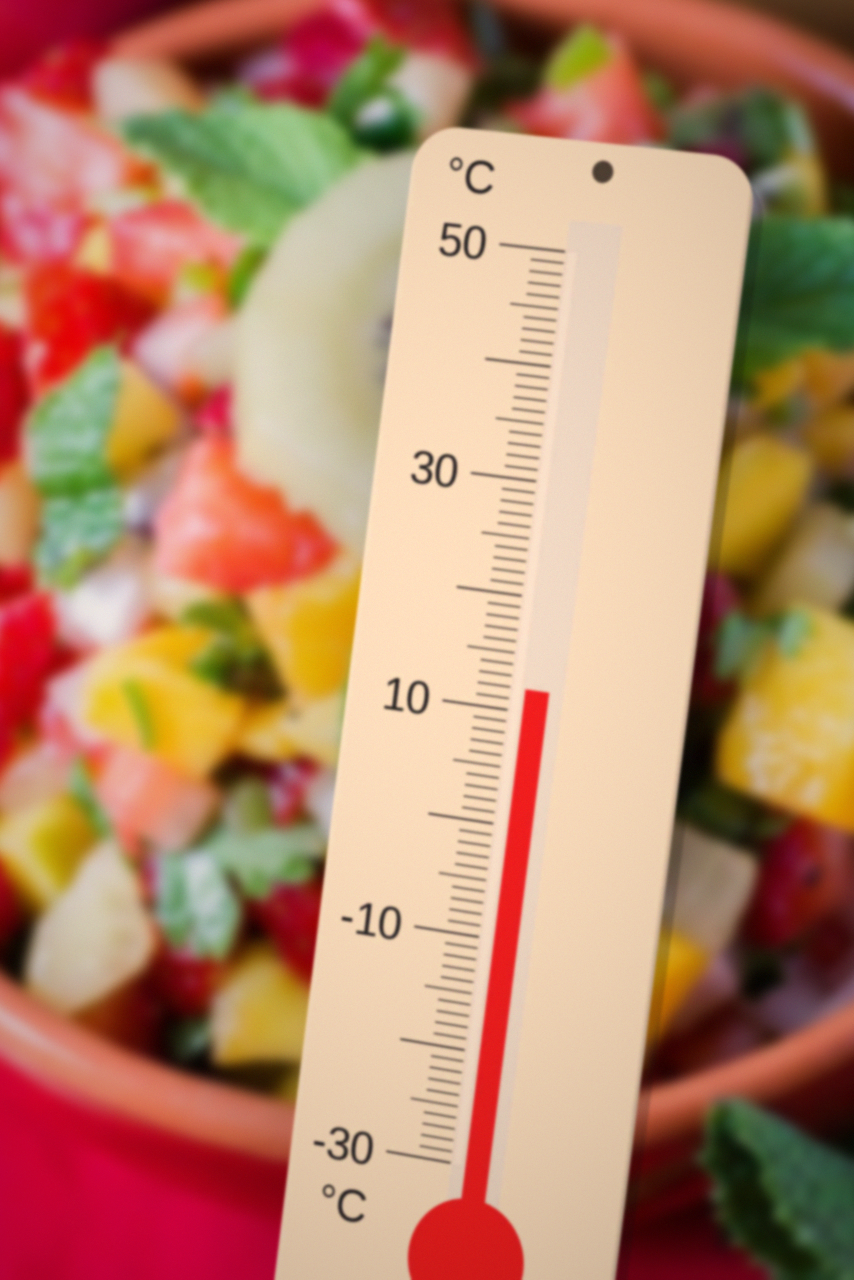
{"value": 12, "unit": "°C"}
